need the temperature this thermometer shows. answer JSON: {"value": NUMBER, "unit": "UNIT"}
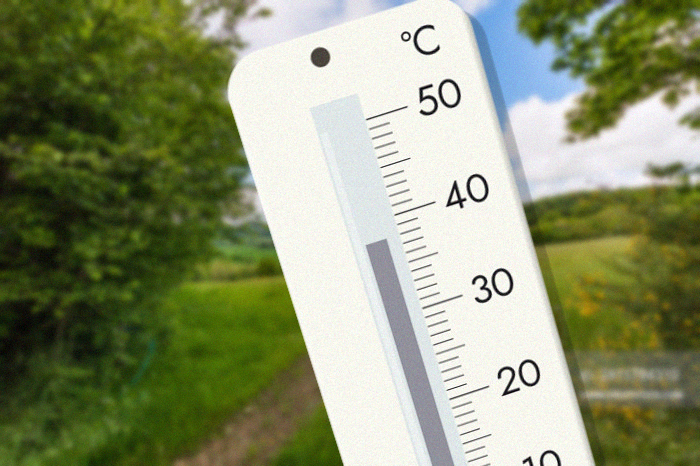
{"value": 38, "unit": "°C"}
